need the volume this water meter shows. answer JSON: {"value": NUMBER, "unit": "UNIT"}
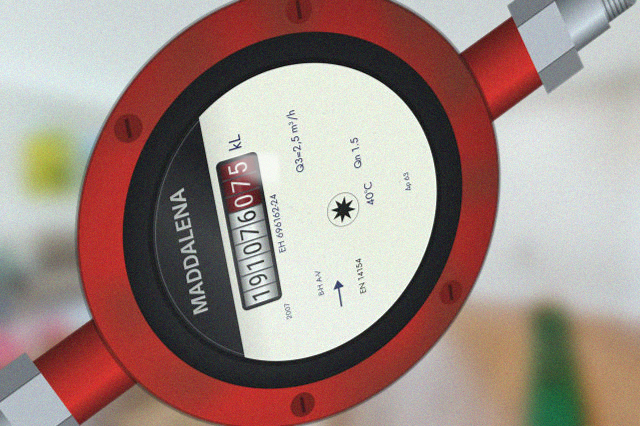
{"value": 191076.075, "unit": "kL"}
